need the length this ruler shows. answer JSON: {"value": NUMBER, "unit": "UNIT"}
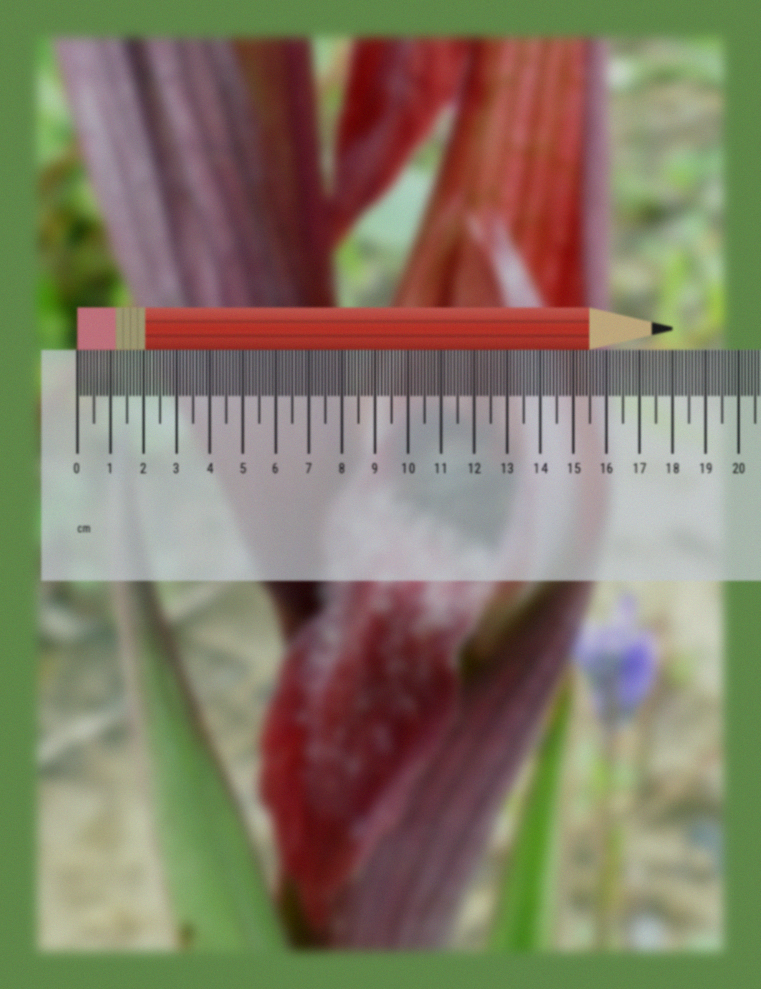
{"value": 18, "unit": "cm"}
